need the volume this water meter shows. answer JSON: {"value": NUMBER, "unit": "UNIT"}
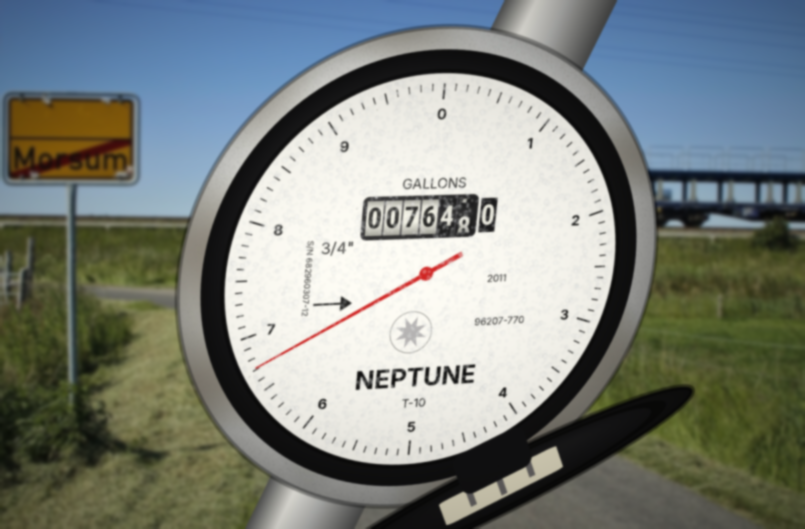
{"value": 76476.7, "unit": "gal"}
